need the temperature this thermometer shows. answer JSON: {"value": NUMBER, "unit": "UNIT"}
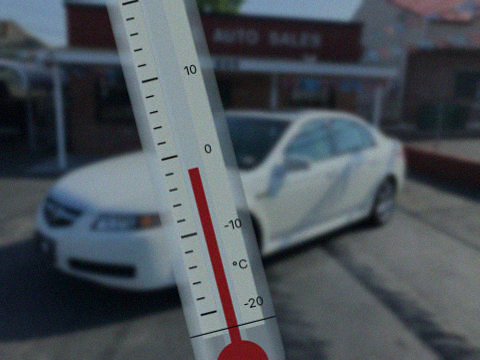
{"value": -2, "unit": "°C"}
